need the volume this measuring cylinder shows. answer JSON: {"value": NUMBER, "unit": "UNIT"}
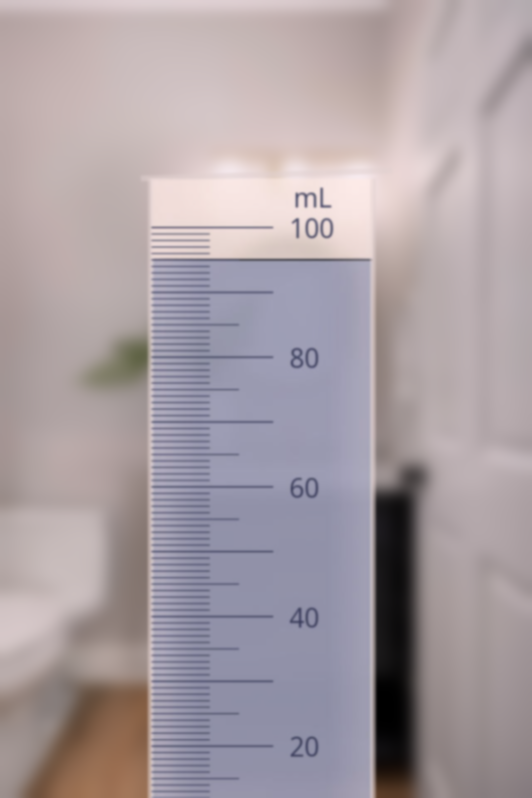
{"value": 95, "unit": "mL"}
